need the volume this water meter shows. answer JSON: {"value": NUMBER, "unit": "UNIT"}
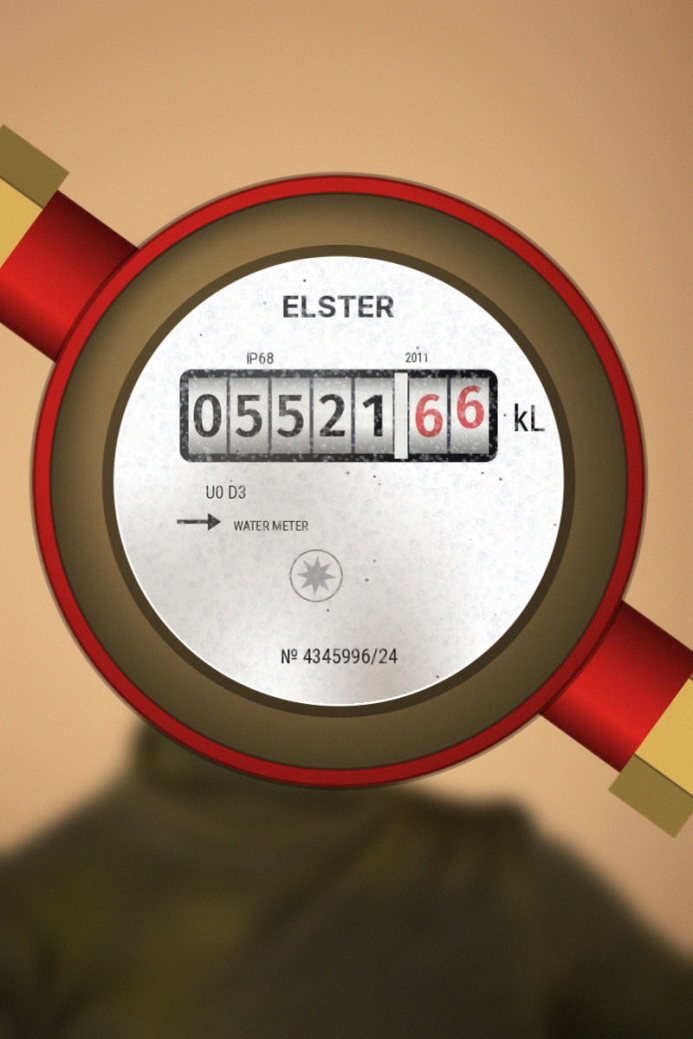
{"value": 5521.66, "unit": "kL"}
